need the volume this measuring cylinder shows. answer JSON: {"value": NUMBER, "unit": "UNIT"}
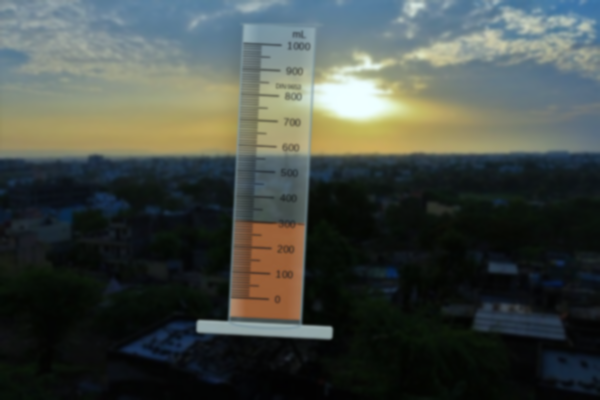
{"value": 300, "unit": "mL"}
